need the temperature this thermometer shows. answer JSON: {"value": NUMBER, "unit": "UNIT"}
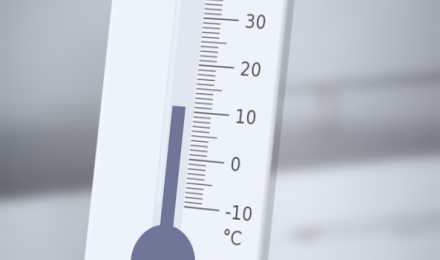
{"value": 11, "unit": "°C"}
